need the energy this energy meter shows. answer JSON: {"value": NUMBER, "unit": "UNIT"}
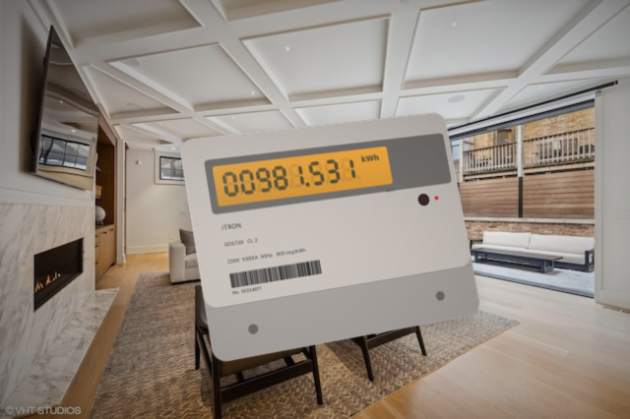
{"value": 981.531, "unit": "kWh"}
